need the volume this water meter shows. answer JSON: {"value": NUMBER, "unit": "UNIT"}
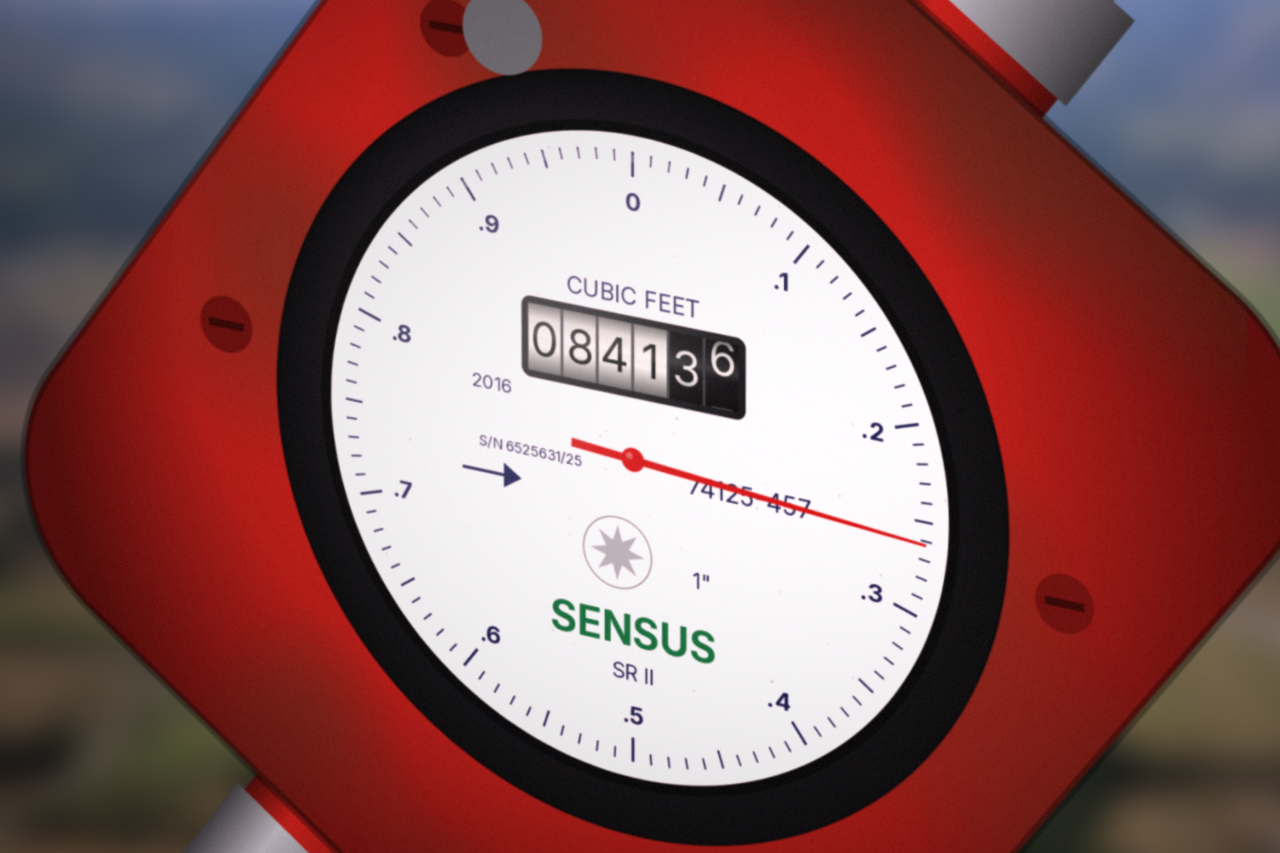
{"value": 84136.26, "unit": "ft³"}
